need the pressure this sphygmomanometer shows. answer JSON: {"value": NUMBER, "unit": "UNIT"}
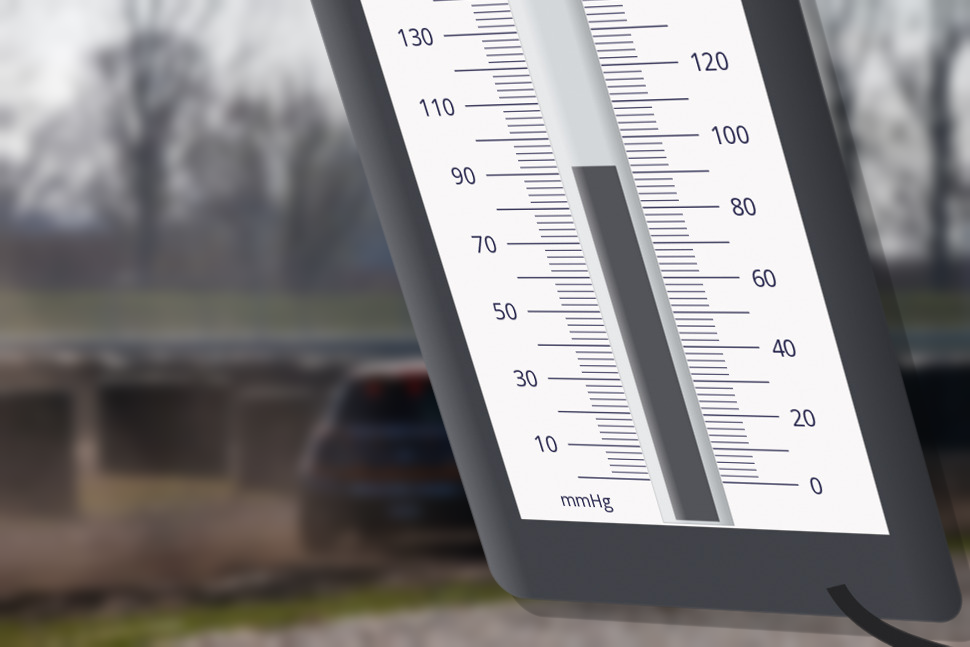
{"value": 92, "unit": "mmHg"}
